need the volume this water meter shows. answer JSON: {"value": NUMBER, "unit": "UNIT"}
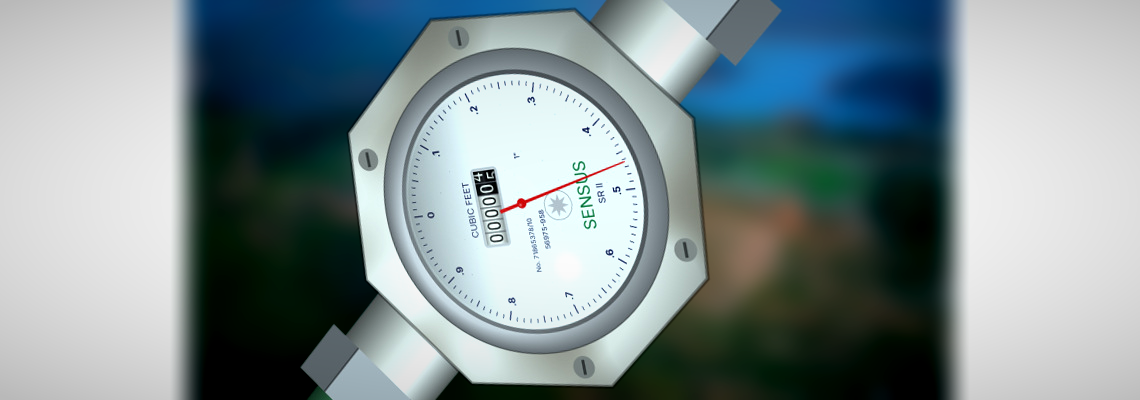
{"value": 4.46, "unit": "ft³"}
